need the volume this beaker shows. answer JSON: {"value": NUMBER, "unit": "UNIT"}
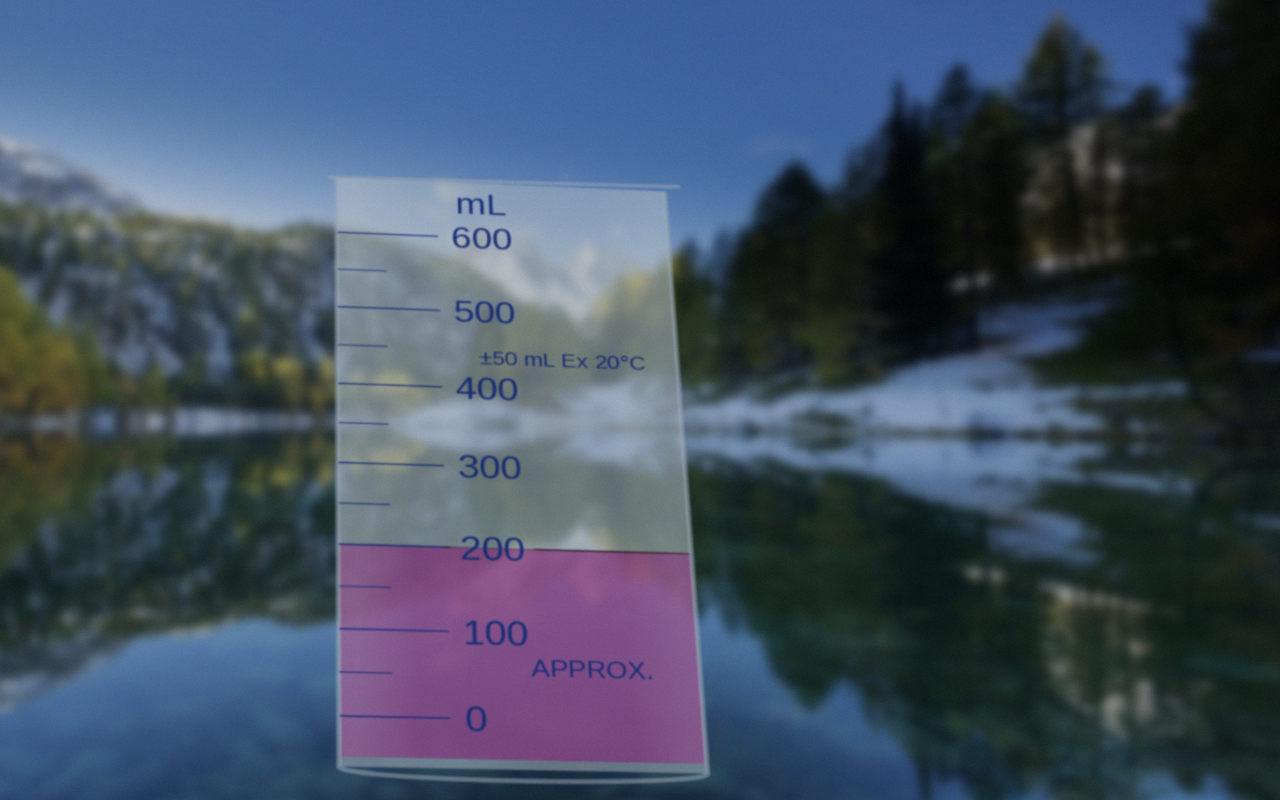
{"value": 200, "unit": "mL"}
